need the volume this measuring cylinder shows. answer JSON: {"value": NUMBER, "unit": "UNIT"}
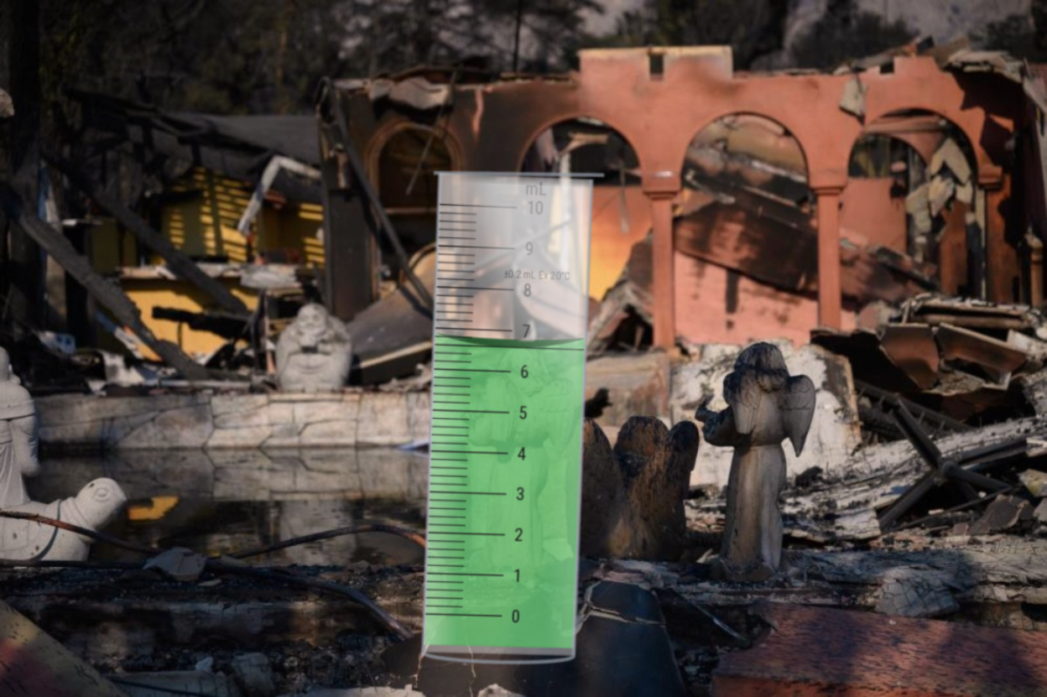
{"value": 6.6, "unit": "mL"}
